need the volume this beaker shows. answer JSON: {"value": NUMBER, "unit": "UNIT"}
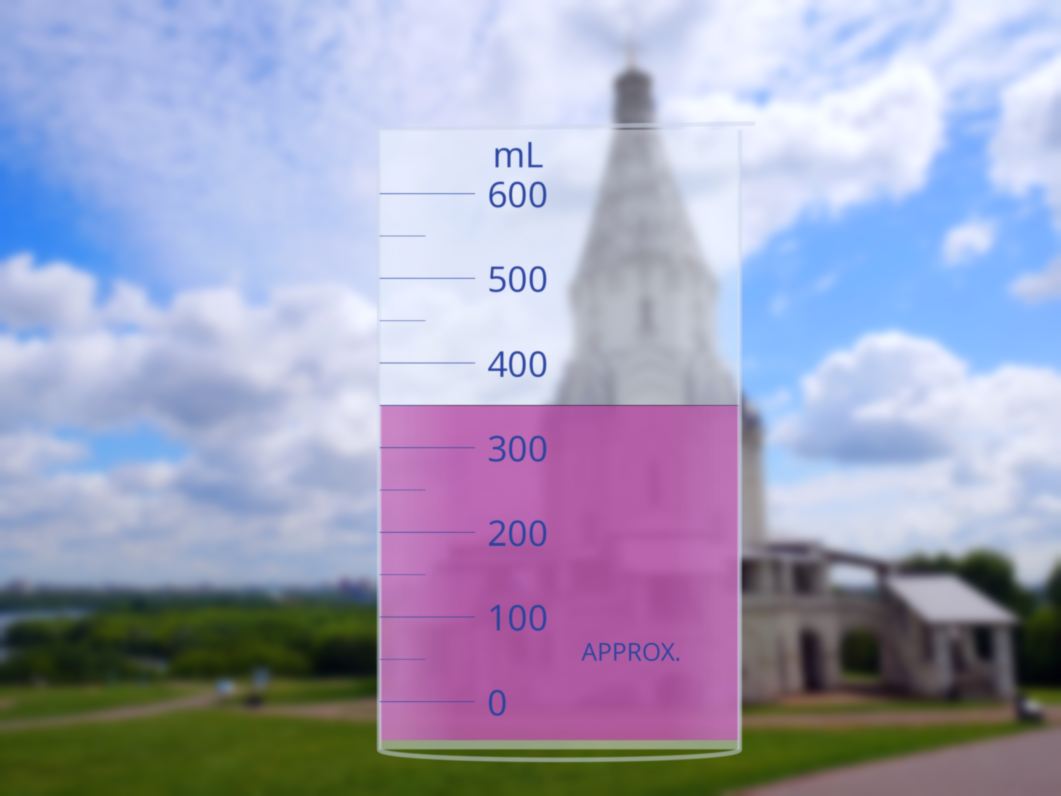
{"value": 350, "unit": "mL"}
